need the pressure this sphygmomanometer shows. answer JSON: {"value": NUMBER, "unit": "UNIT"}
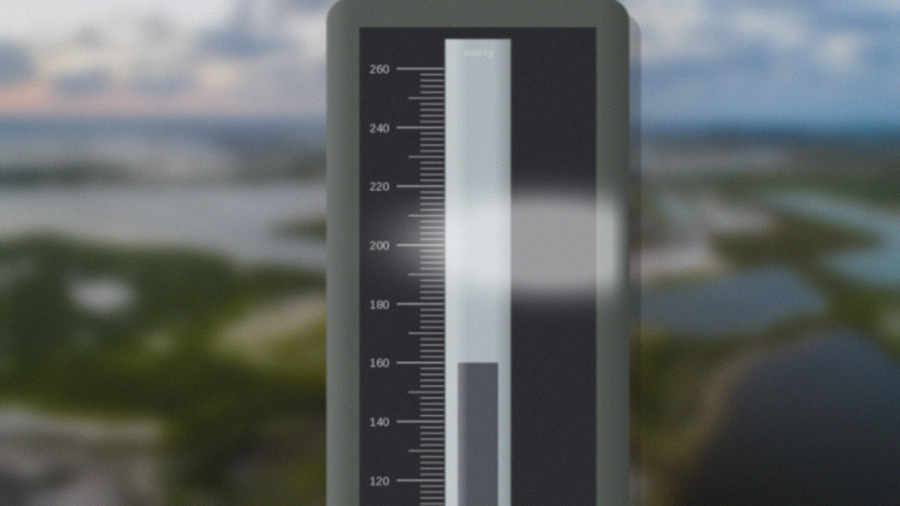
{"value": 160, "unit": "mmHg"}
